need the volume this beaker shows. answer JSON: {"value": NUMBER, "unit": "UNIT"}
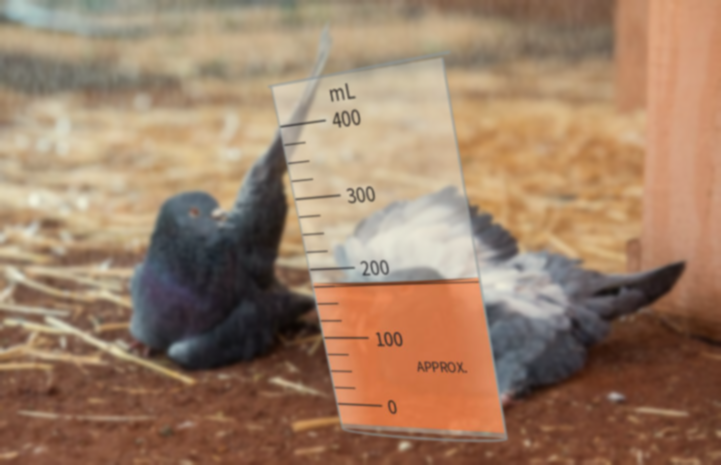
{"value": 175, "unit": "mL"}
